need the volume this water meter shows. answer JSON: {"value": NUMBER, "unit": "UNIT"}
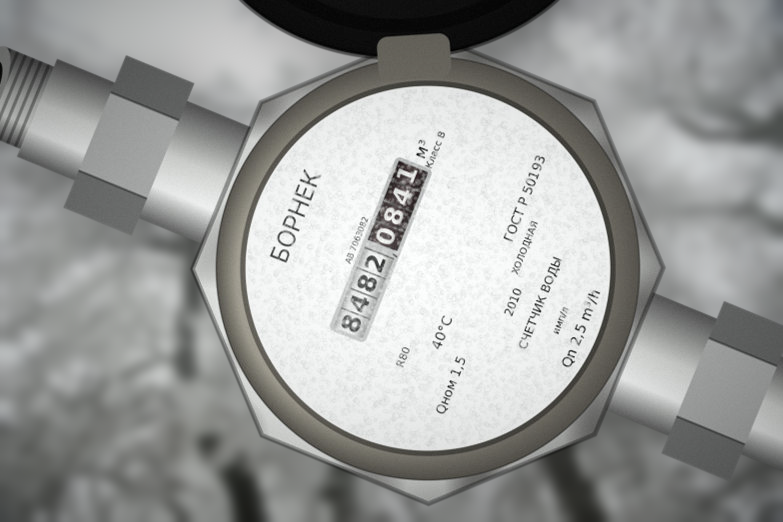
{"value": 8482.0841, "unit": "m³"}
